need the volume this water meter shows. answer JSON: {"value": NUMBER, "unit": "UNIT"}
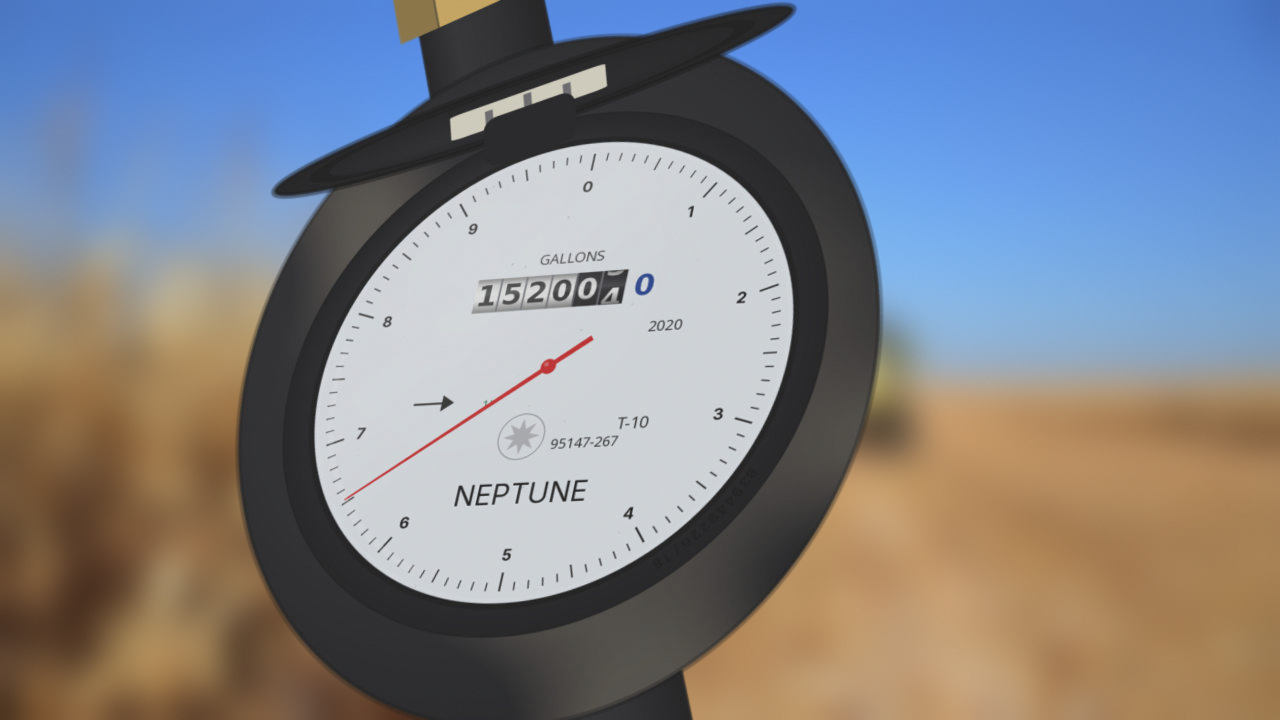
{"value": 1520036.5, "unit": "gal"}
